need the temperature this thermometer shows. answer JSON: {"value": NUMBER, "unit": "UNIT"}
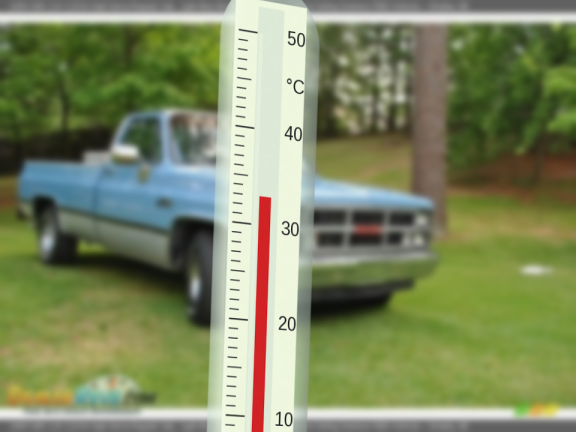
{"value": 33, "unit": "°C"}
